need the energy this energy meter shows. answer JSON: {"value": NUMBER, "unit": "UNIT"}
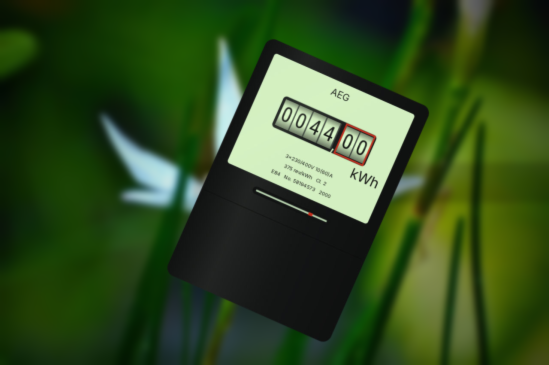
{"value": 44.00, "unit": "kWh"}
